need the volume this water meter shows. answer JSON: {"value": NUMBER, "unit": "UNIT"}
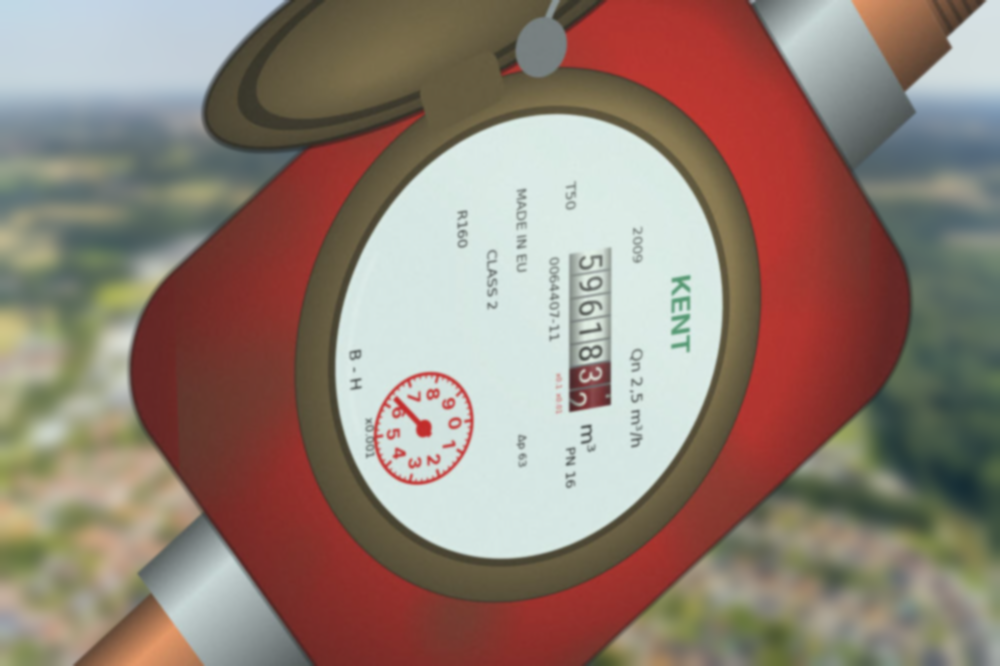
{"value": 59618.316, "unit": "m³"}
